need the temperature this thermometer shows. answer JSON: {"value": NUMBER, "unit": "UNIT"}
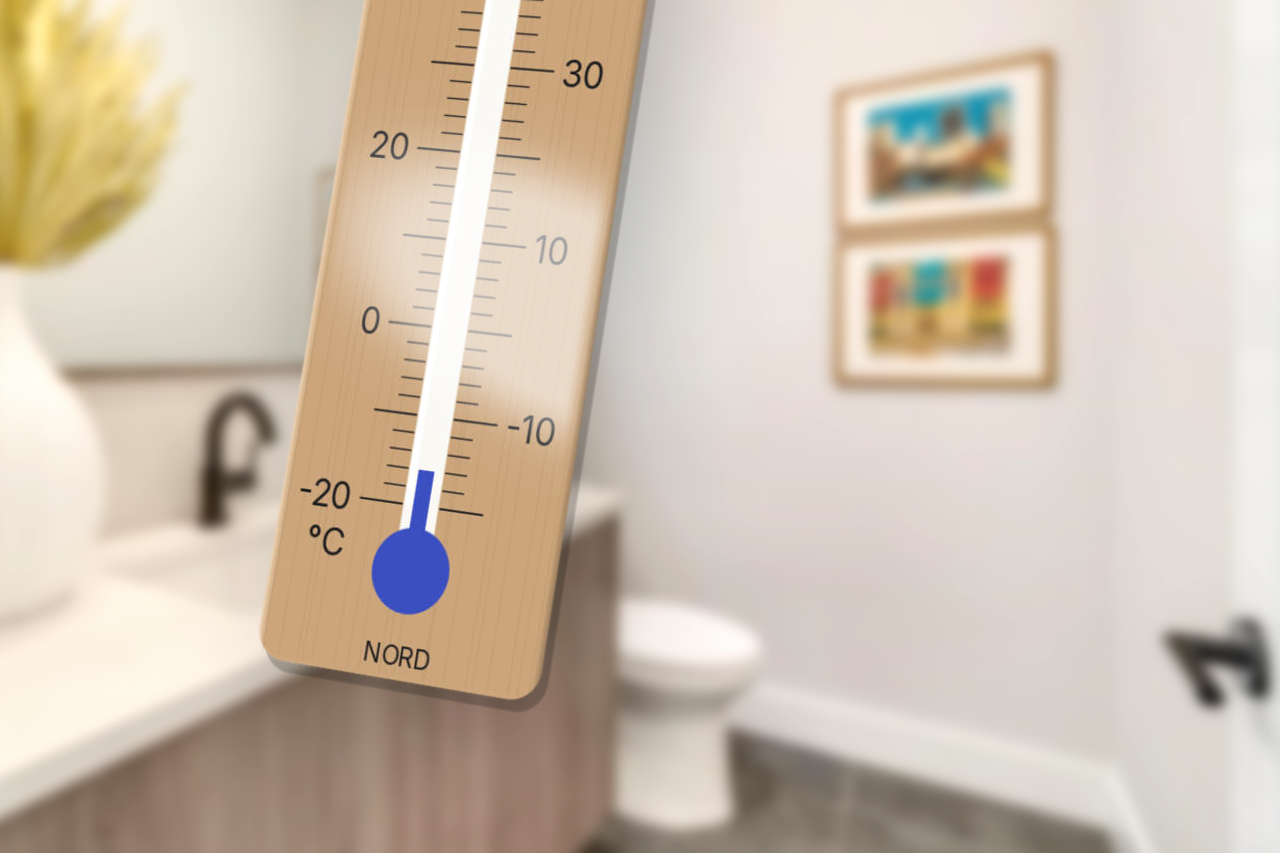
{"value": -16, "unit": "°C"}
